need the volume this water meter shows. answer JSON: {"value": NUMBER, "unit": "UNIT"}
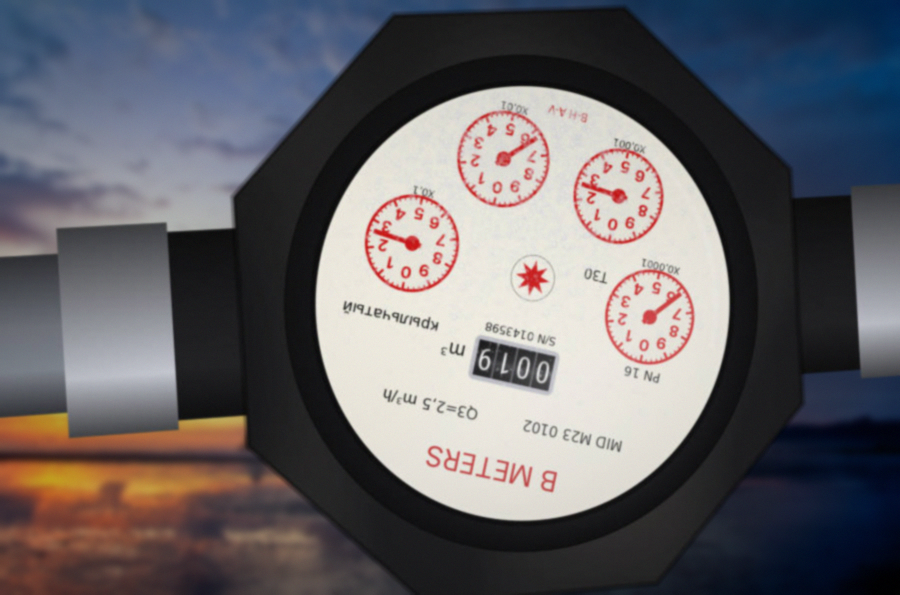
{"value": 19.2626, "unit": "m³"}
